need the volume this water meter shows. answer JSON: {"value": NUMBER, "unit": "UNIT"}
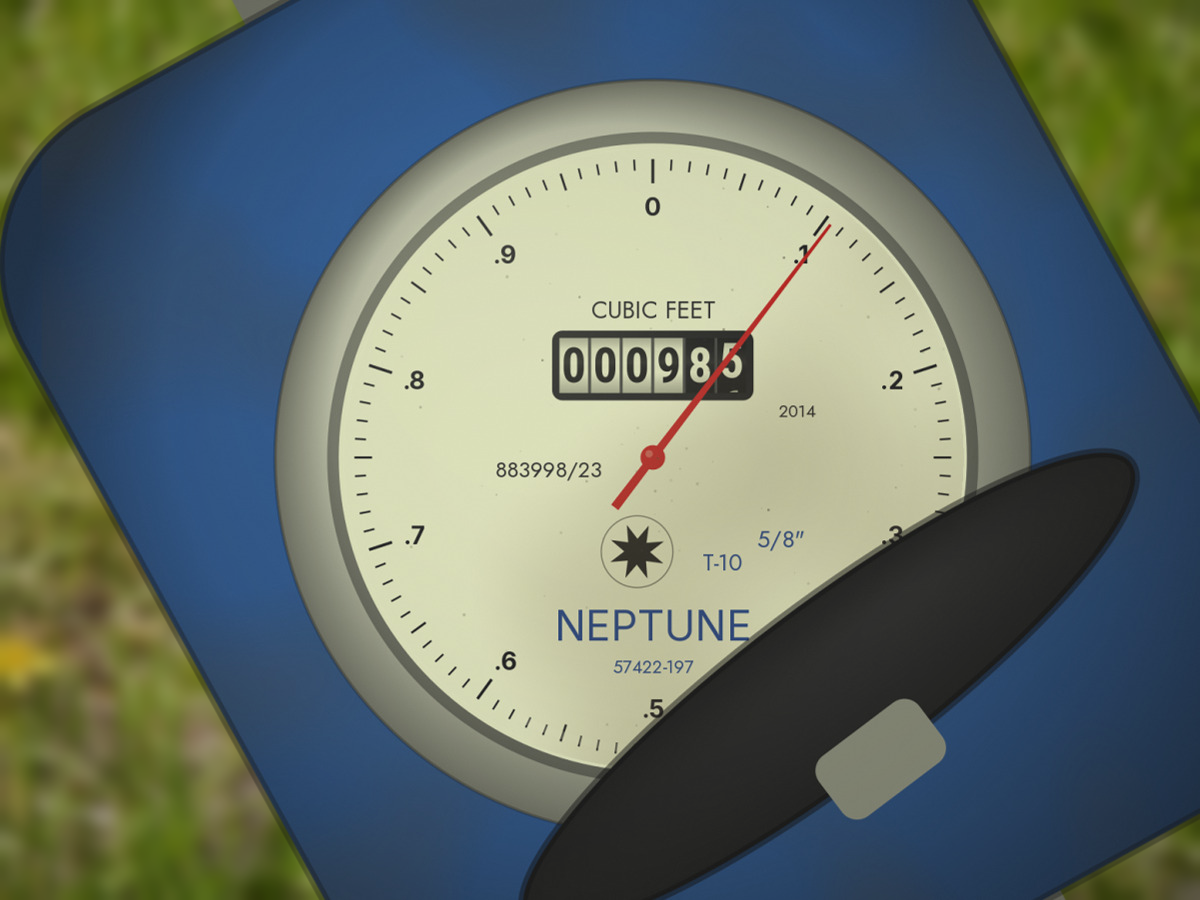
{"value": 985.10, "unit": "ft³"}
